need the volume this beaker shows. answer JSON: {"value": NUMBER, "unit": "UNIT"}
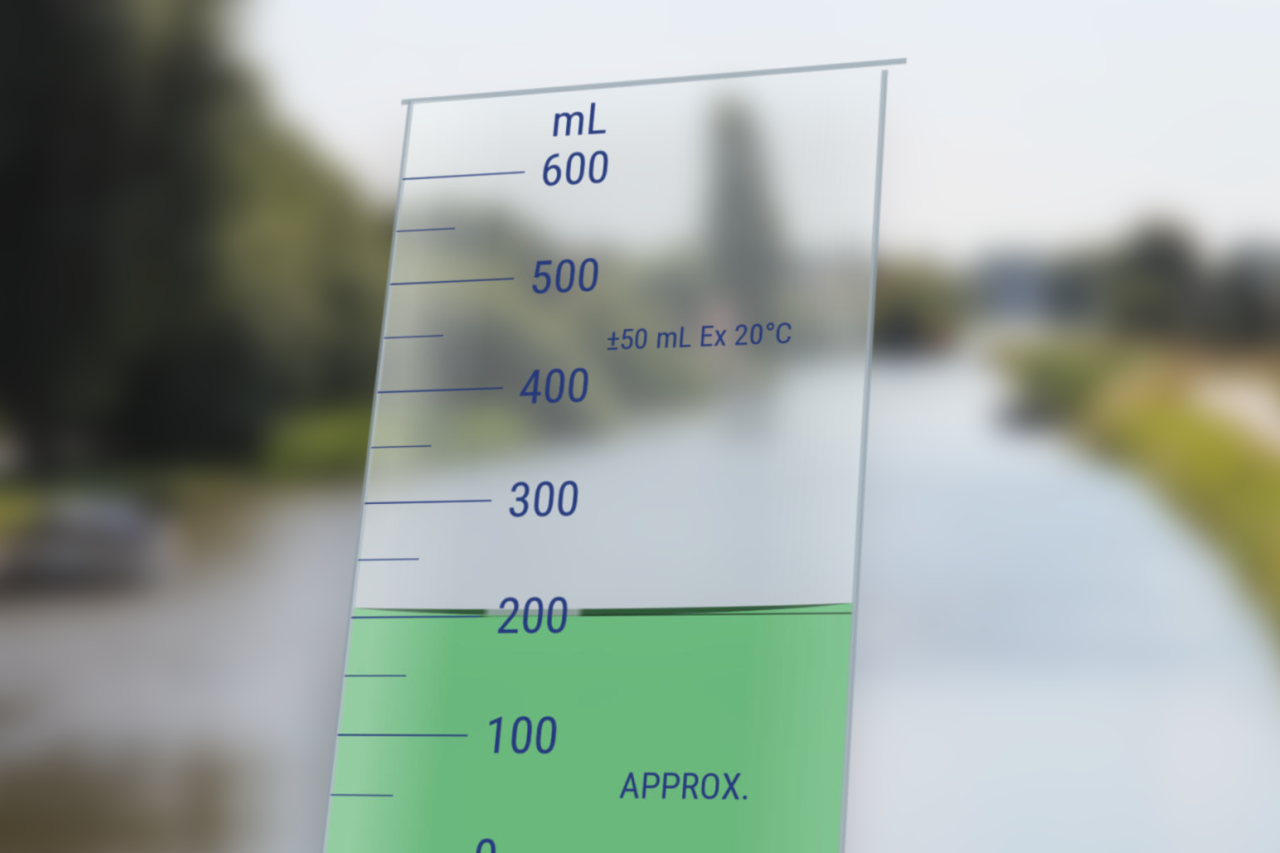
{"value": 200, "unit": "mL"}
